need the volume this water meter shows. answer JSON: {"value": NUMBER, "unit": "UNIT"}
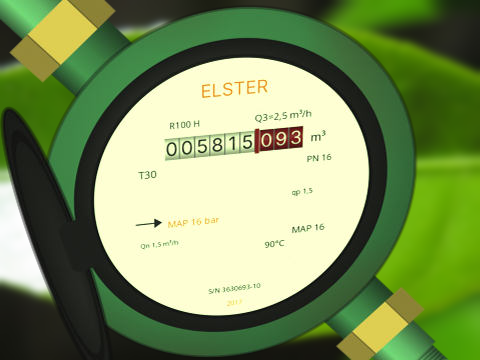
{"value": 5815.093, "unit": "m³"}
